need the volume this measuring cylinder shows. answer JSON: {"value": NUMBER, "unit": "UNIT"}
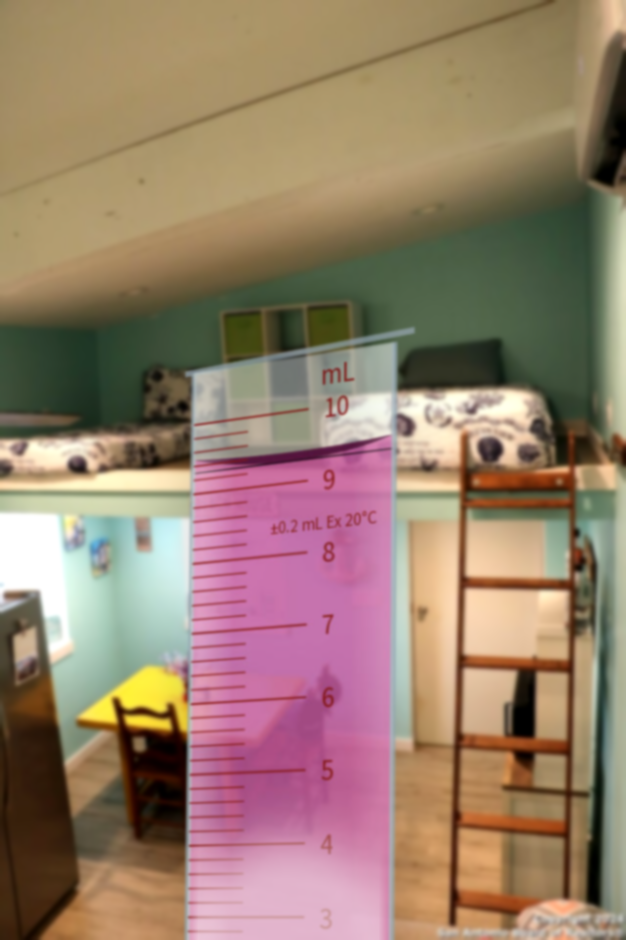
{"value": 9.3, "unit": "mL"}
